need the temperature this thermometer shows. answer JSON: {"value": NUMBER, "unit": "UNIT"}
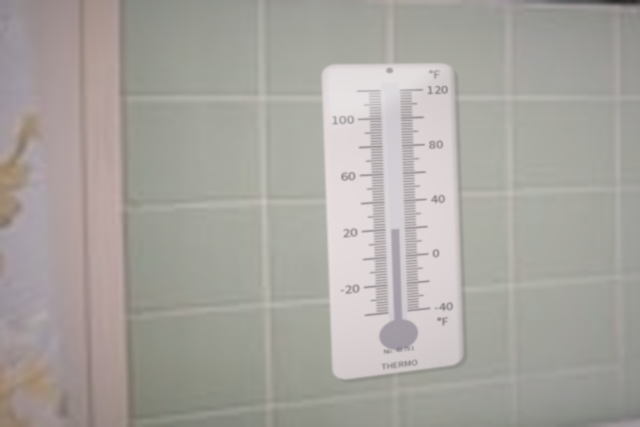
{"value": 20, "unit": "°F"}
